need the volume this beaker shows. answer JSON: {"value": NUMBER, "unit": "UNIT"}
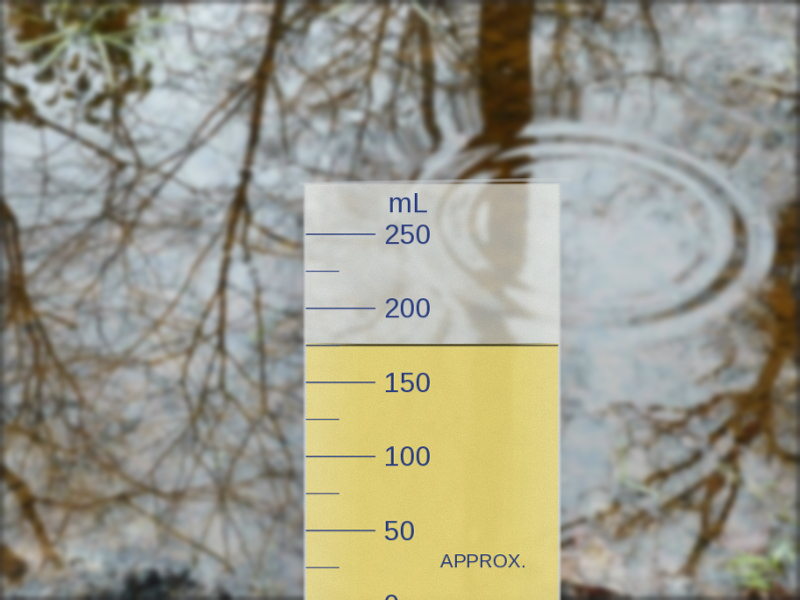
{"value": 175, "unit": "mL"}
